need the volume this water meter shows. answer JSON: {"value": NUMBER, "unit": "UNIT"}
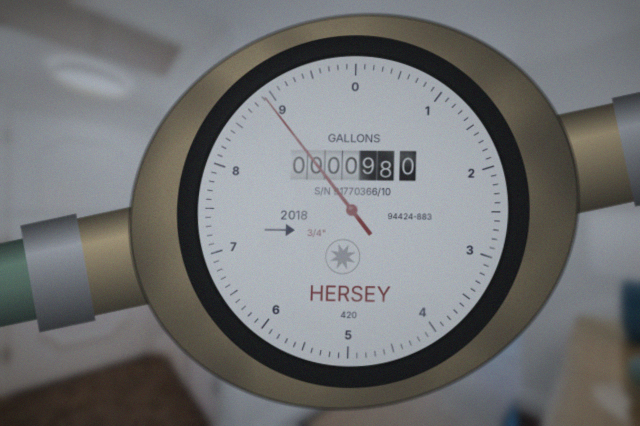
{"value": 978.9, "unit": "gal"}
